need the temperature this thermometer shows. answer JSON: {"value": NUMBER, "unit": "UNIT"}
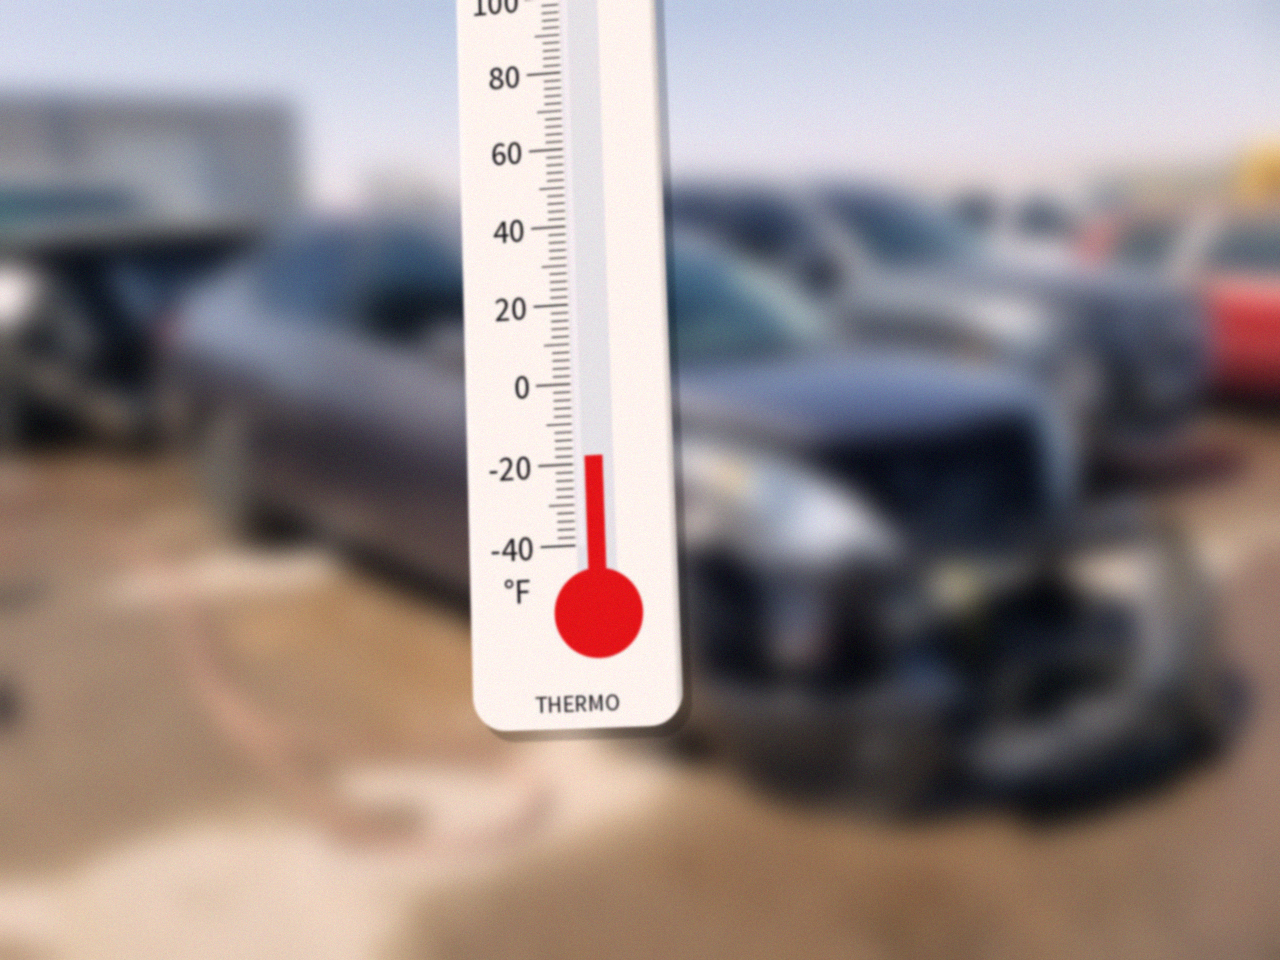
{"value": -18, "unit": "°F"}
